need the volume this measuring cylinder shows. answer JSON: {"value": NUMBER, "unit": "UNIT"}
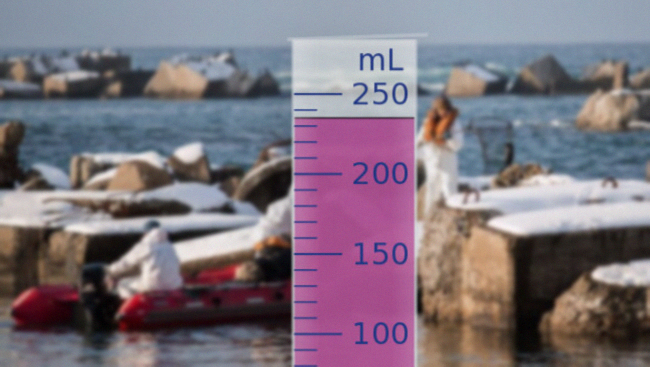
{"value": 235, "unit": "mL"}
